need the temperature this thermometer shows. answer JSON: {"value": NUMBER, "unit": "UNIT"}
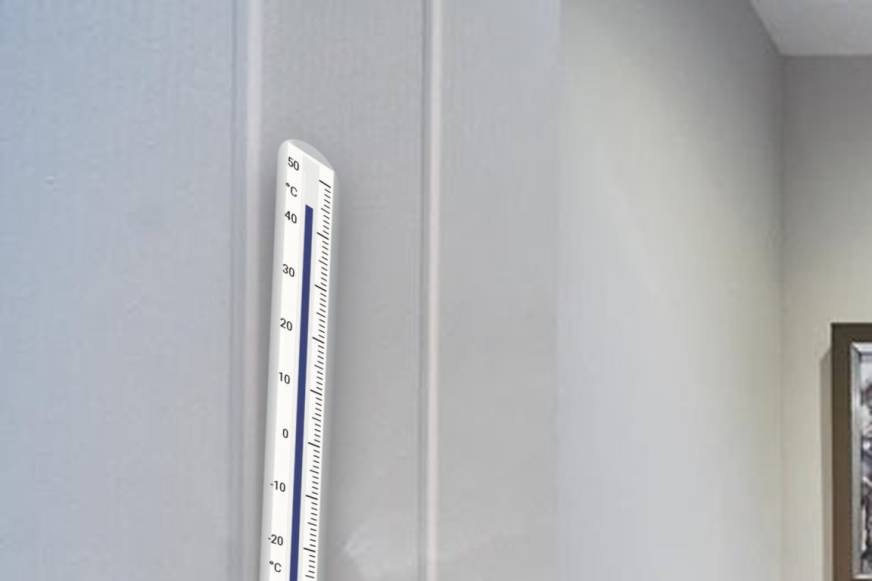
{"value": 44, "unit": "°C"}
